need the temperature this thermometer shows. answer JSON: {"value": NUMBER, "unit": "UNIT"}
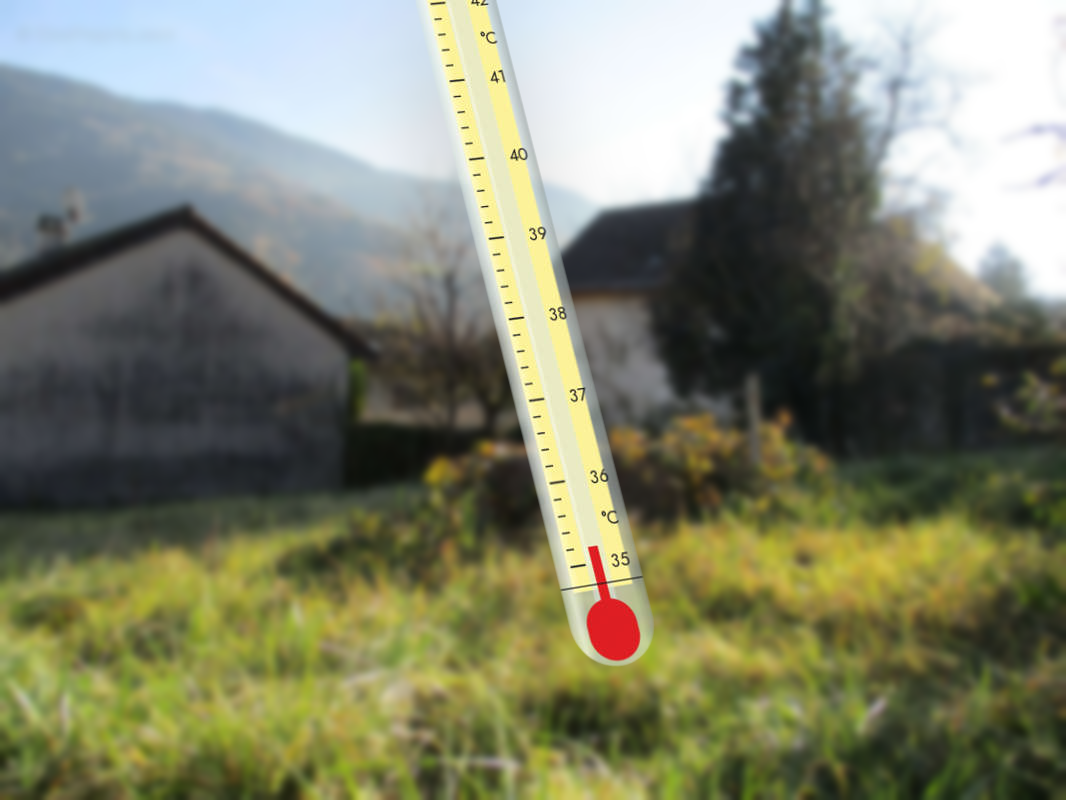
{"value": 35.2, "unit": "°C"}
